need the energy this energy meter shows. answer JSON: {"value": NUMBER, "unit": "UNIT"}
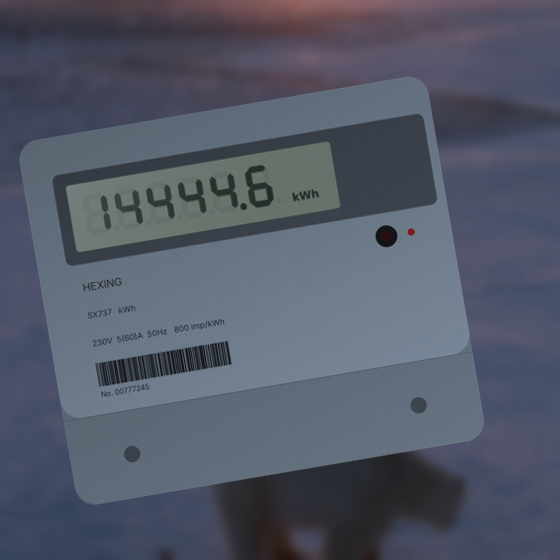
{"value": 14444.6, "unit": "kWh"}
